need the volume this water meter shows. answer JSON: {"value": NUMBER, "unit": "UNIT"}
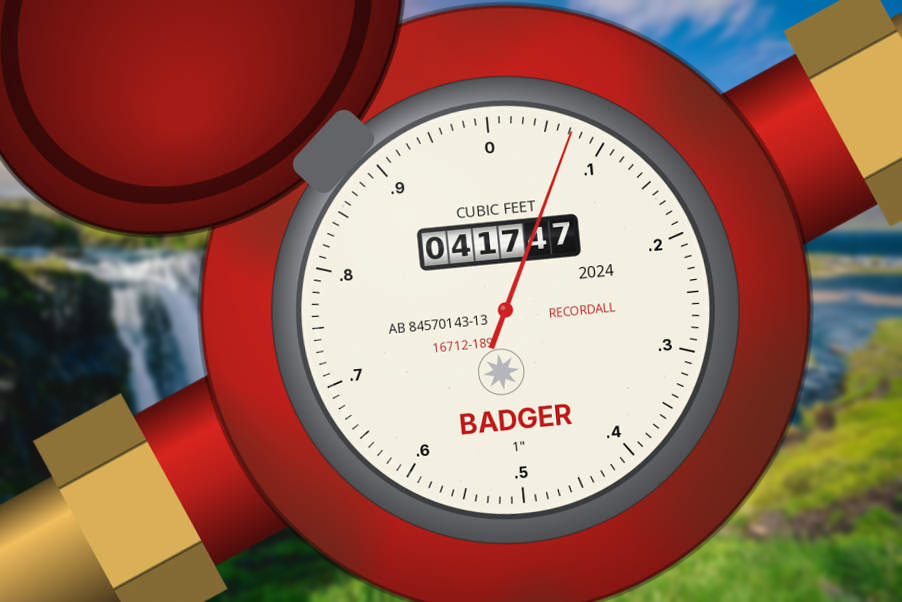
{"value": 41747.07, "unit": "ft³"}
